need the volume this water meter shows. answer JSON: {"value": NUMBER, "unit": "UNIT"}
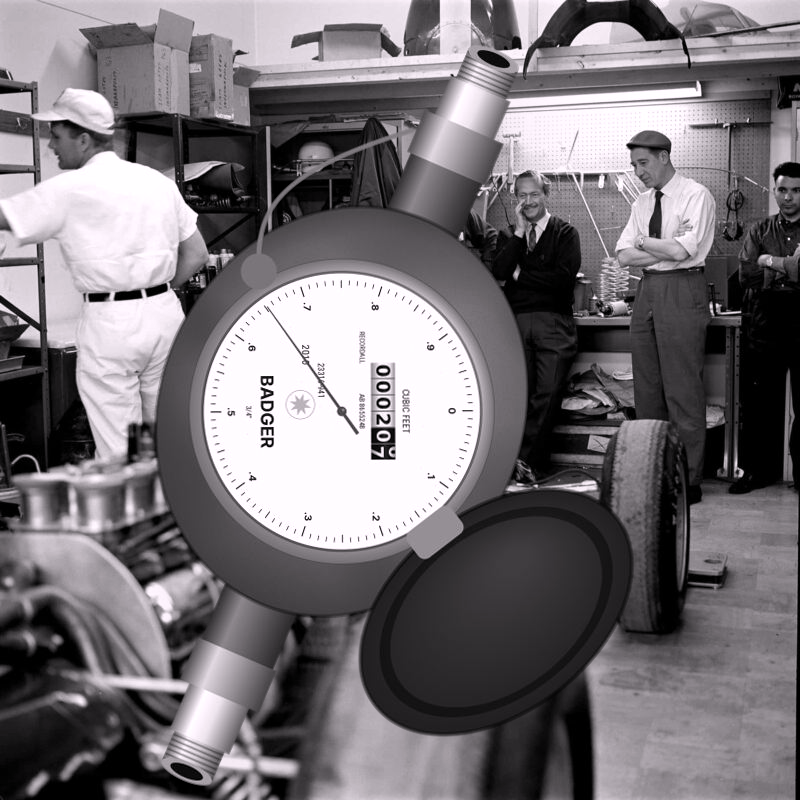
{"value": 206.65, "unit": "ft³"}
